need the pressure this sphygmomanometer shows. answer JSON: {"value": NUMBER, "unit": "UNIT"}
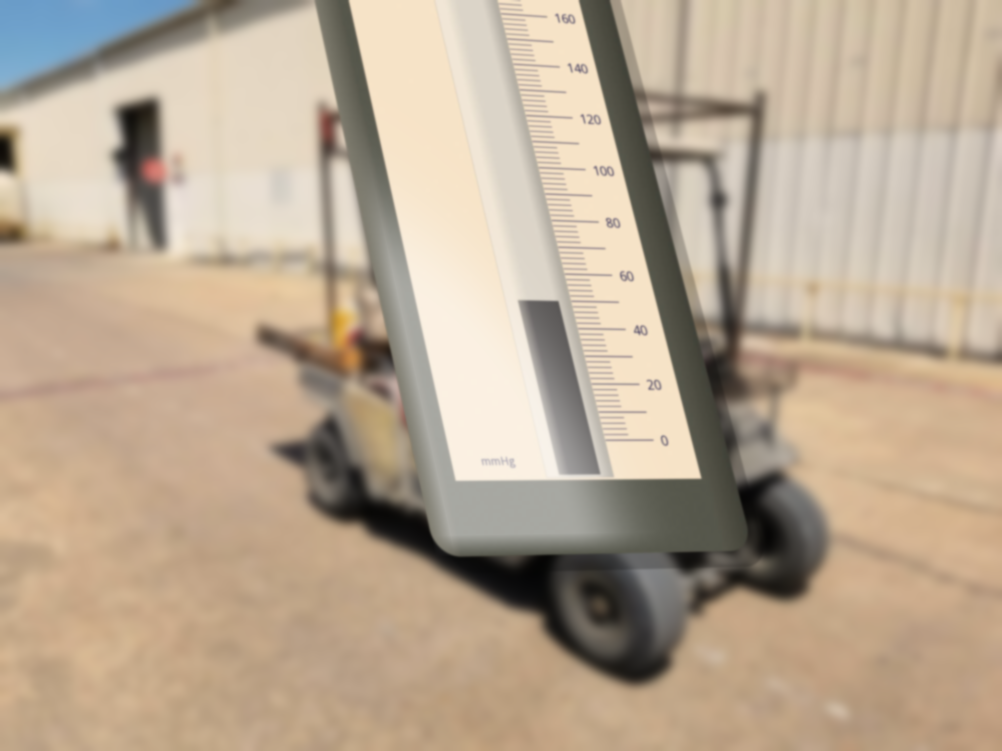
{"value": 50, "unit": "mmHg"}
